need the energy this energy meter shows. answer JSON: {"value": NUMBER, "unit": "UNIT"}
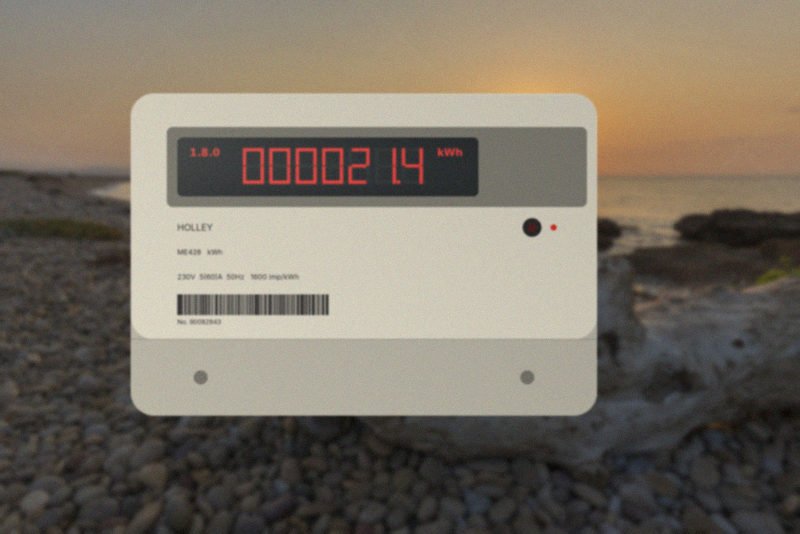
{"value": 21.4, "unit": "kWh"}
